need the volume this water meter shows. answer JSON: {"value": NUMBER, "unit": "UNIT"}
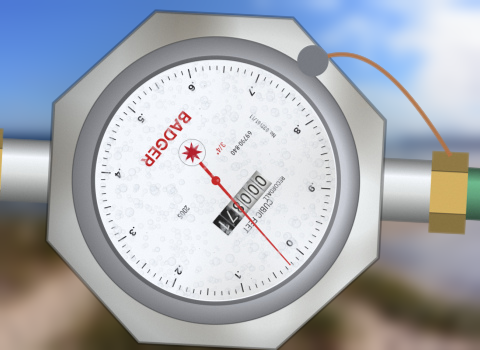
{"value": 871.02, "unit": "ft³"}
